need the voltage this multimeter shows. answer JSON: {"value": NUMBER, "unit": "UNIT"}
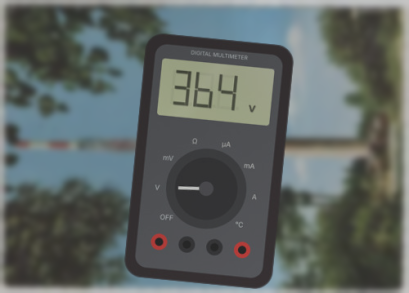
{"value": 364, "unit": "V"}
